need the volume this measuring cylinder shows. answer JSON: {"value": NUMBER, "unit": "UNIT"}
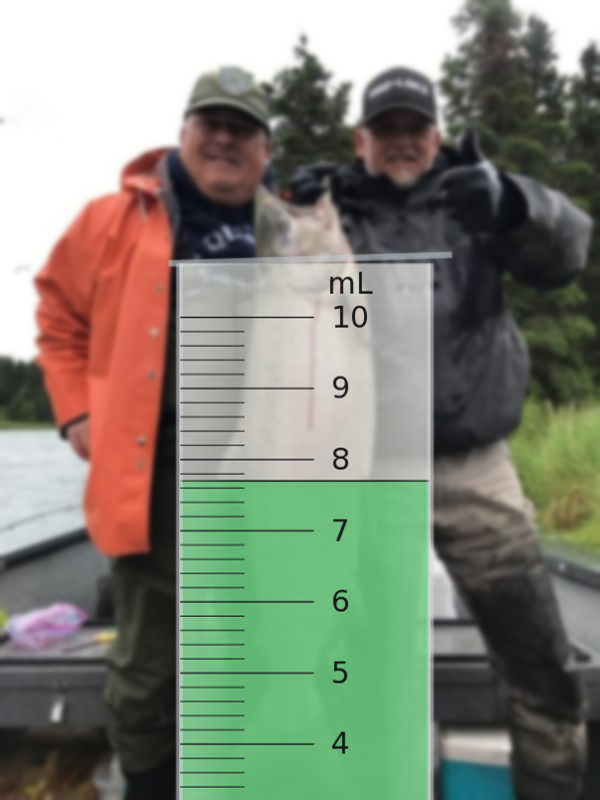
{"value": 7.7, "unit": "mL"}
